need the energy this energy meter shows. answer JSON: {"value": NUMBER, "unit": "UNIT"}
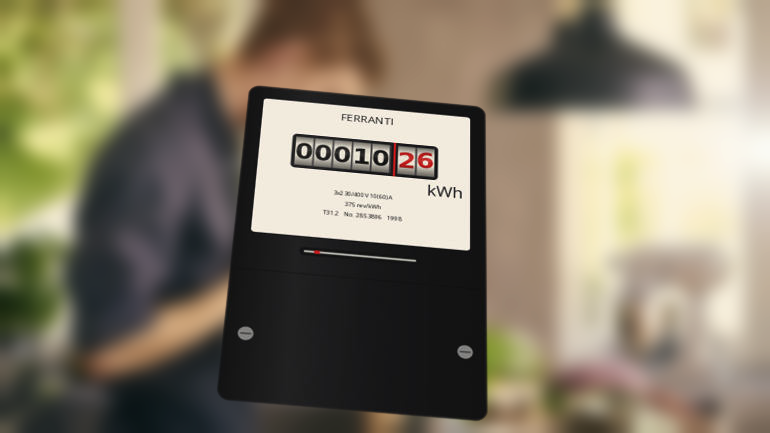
{"value": 10.26, "unit": "kWh"}
